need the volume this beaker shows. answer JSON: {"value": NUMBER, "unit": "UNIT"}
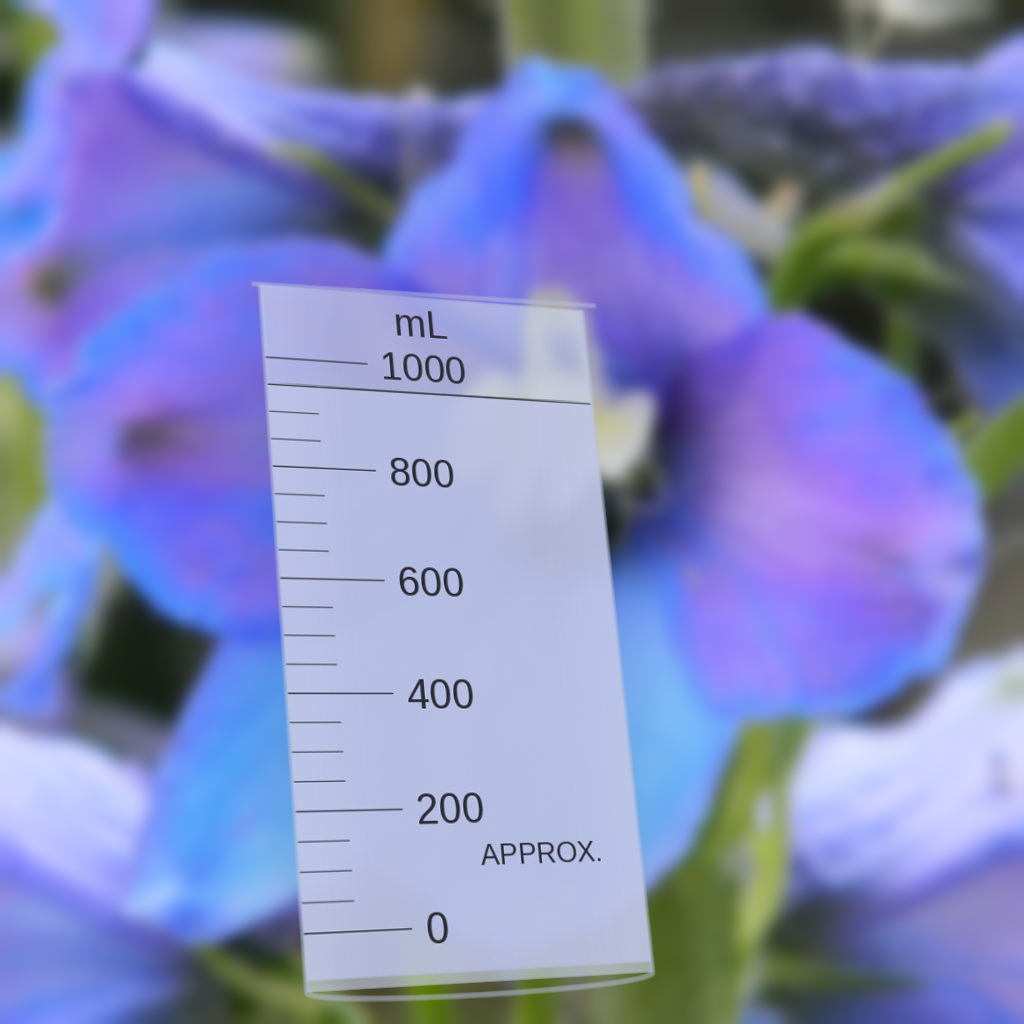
{"value": 950, "unit": "mL"}
